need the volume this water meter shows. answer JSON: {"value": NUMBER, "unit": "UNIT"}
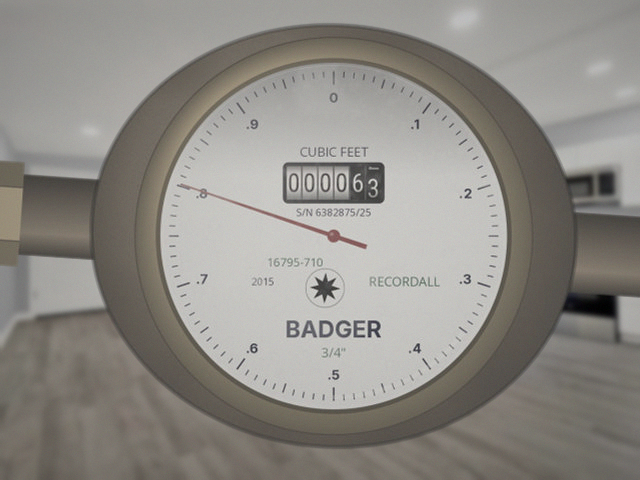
{"value": 62.80, "unit": "ft³"}
